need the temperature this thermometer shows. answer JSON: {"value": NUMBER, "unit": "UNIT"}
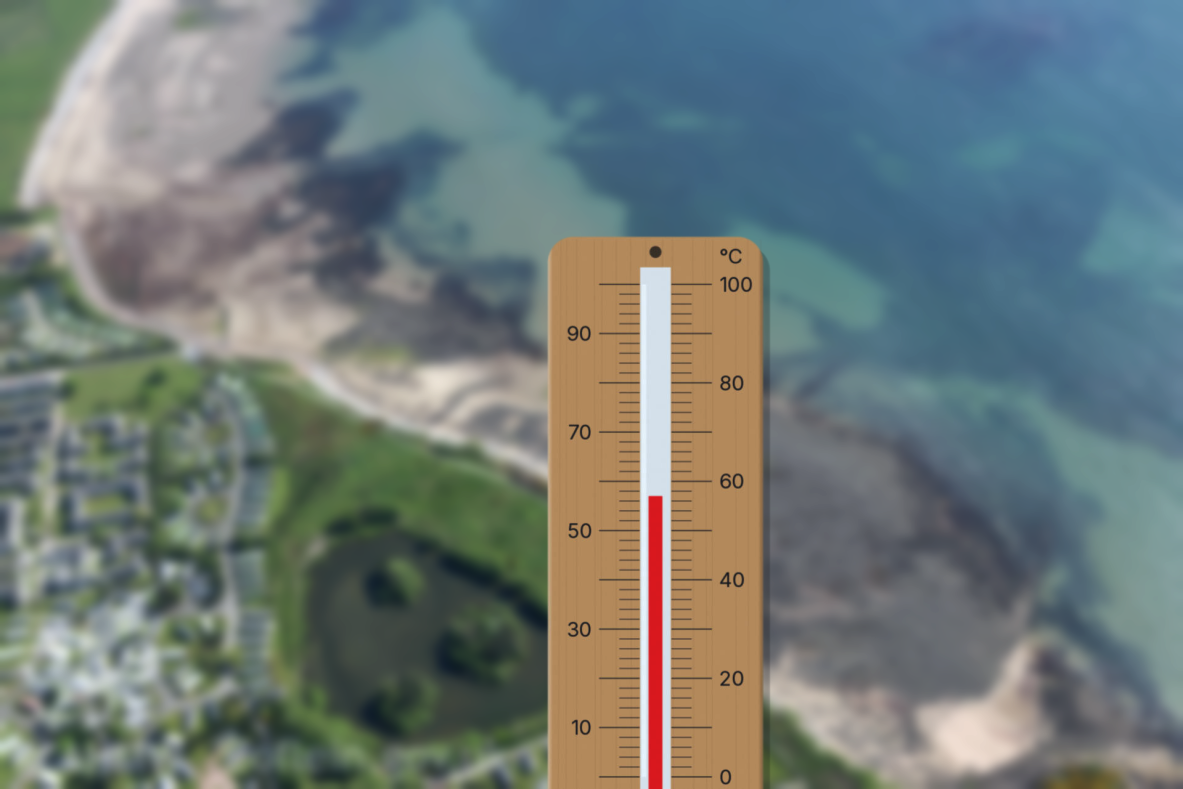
{"value": 57, "unit": "°C"}
